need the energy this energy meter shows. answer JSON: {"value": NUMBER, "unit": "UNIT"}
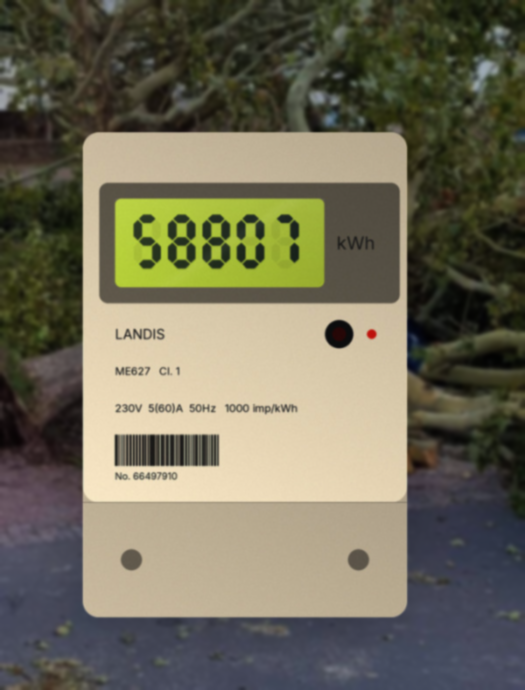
{"value": 58807, "unit": "kWh"}
